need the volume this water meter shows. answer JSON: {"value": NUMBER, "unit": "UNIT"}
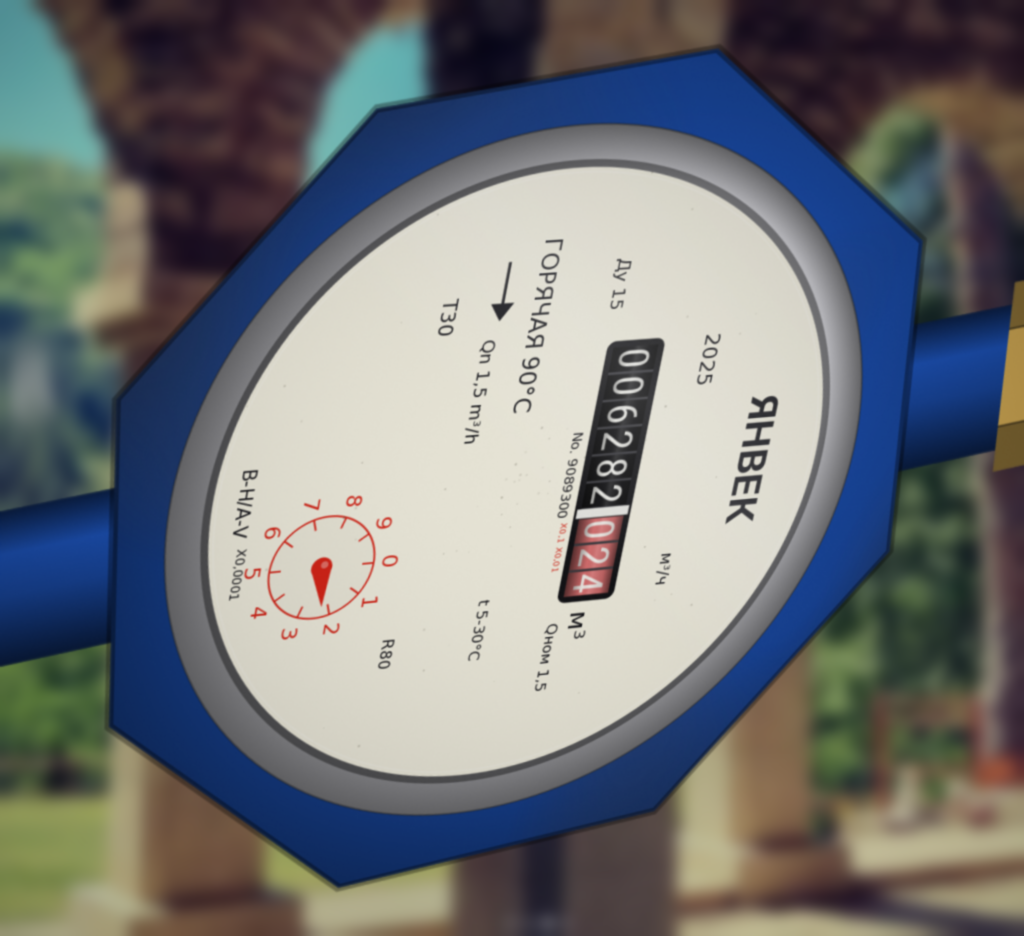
{"value": 6282.0242, "unit": "m³"}
